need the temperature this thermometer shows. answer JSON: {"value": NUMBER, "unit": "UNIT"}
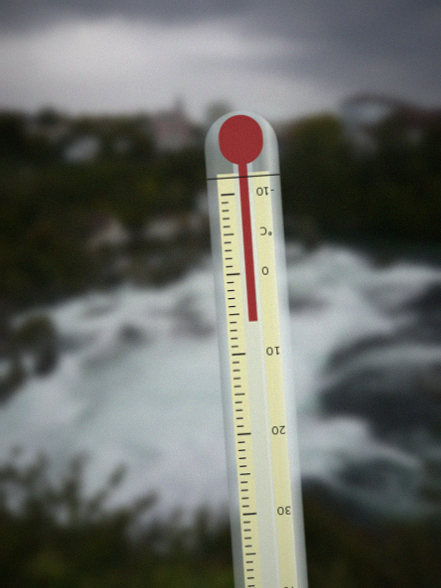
{"value": 6, "unit": "°C"}
